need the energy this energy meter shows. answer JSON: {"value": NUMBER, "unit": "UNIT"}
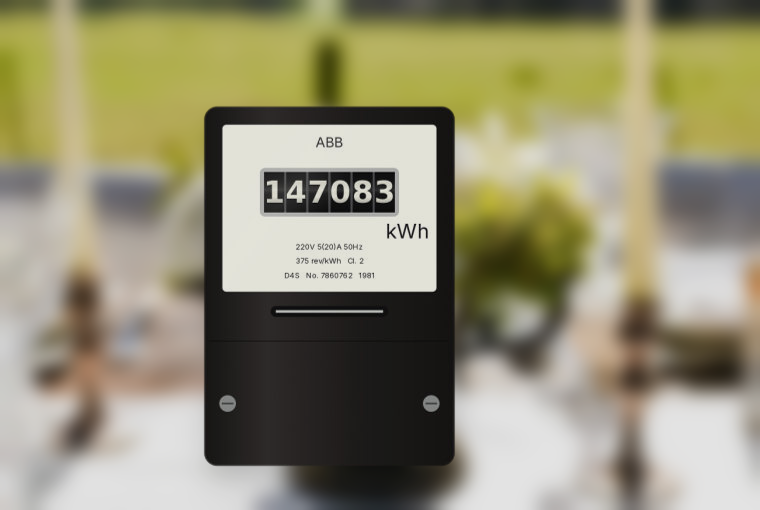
{"value": 147083, "unit": "kWh"}
